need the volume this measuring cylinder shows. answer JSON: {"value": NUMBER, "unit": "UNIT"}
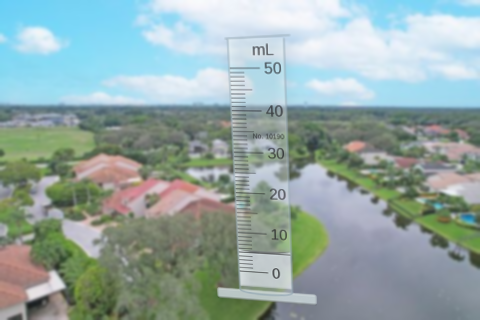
{"value": 5, "unit": "mL"}
